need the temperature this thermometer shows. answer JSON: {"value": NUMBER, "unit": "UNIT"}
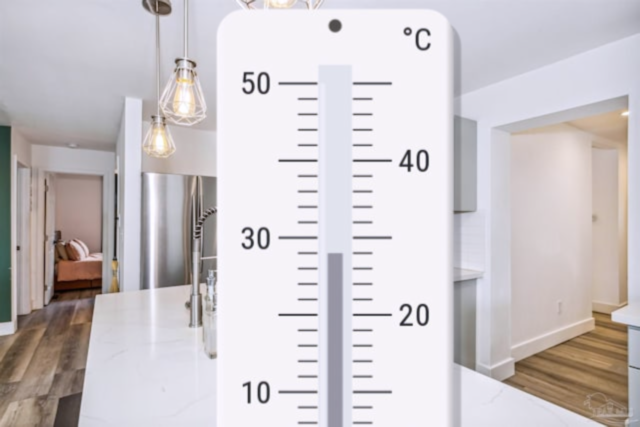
{"value": 28, "unit": "°C"}
